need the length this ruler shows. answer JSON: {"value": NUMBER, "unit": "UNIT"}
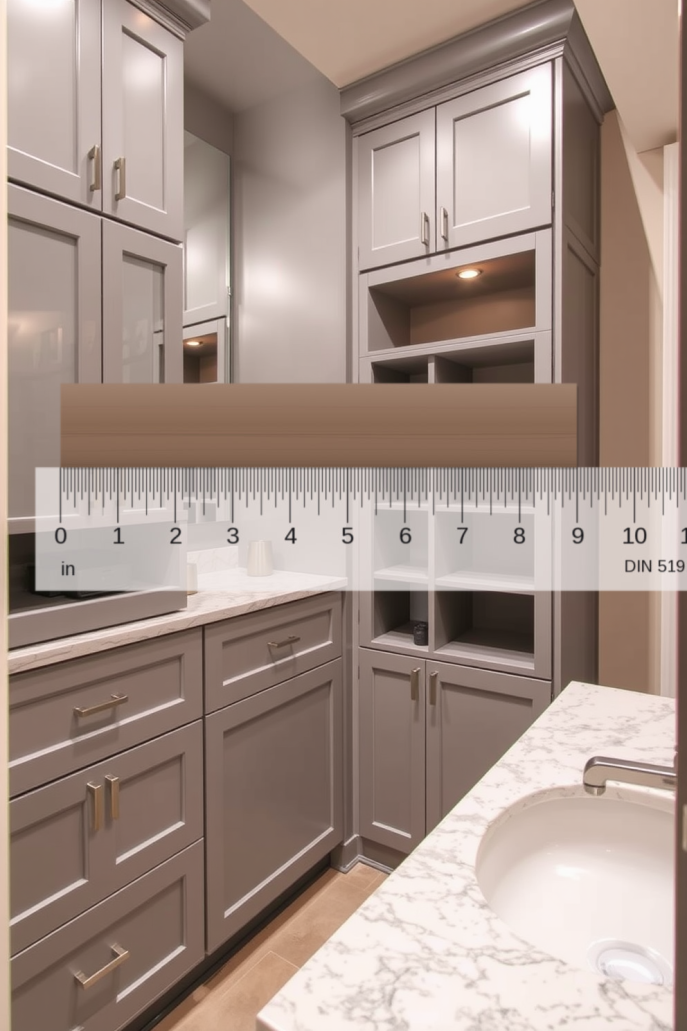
{"value": 9, "unit": "in"}
